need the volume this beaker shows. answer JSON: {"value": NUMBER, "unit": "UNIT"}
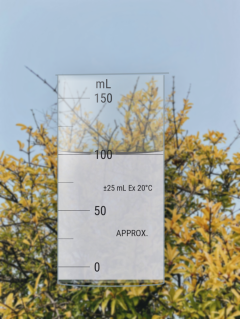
{"value": 100, "unit": "mL"}
